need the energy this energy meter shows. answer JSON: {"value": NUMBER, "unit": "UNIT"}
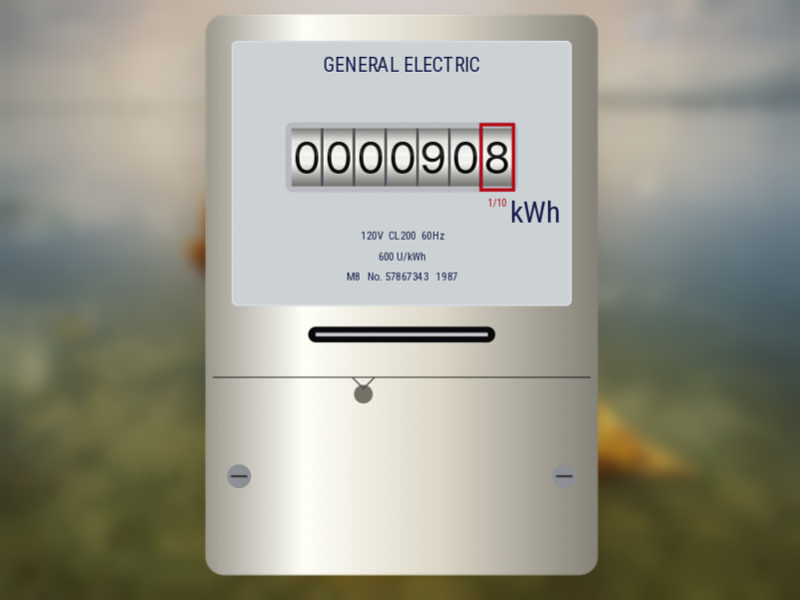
{"value": 90.8, "unit": "kWh"}
